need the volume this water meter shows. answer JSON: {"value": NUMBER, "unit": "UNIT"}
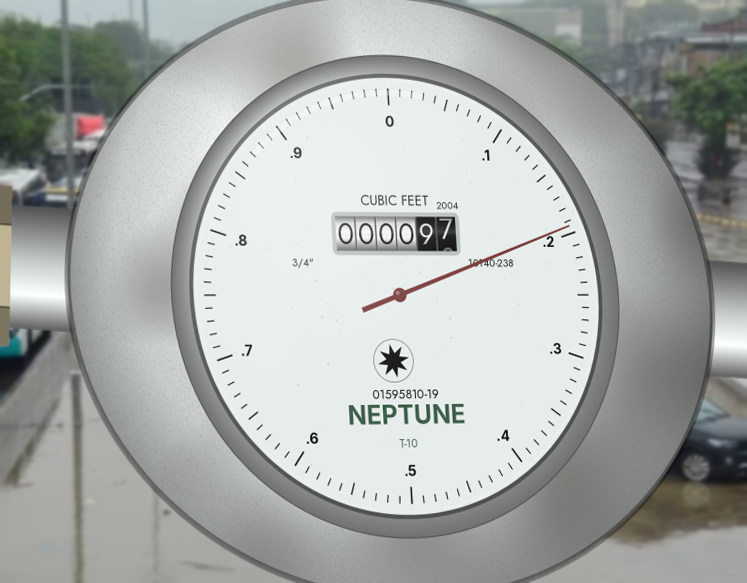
{"value": 97.19, "unit": "ft³"}
